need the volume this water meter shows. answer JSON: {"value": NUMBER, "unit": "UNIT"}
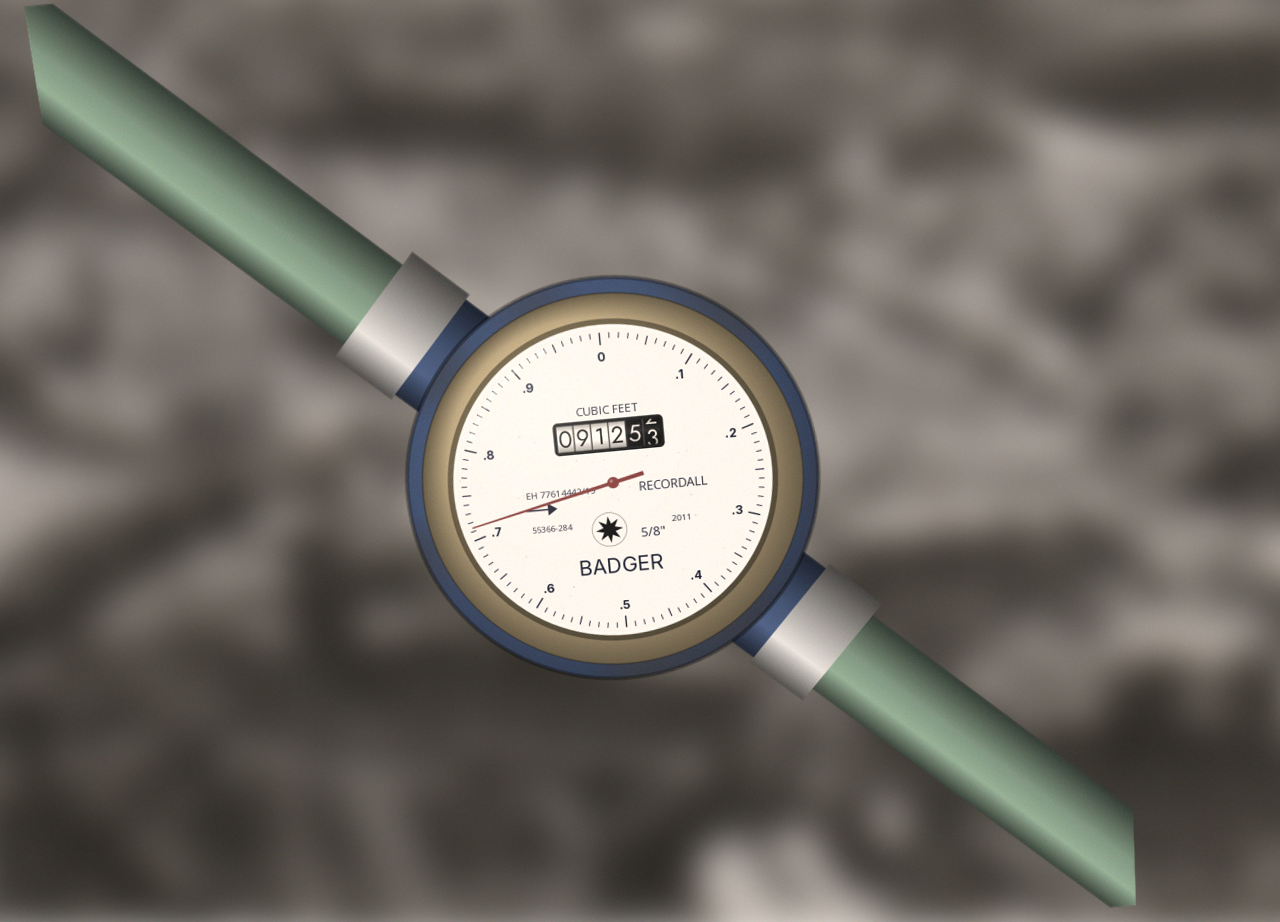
{"value": 91252.71, "unit": "ft³"}
